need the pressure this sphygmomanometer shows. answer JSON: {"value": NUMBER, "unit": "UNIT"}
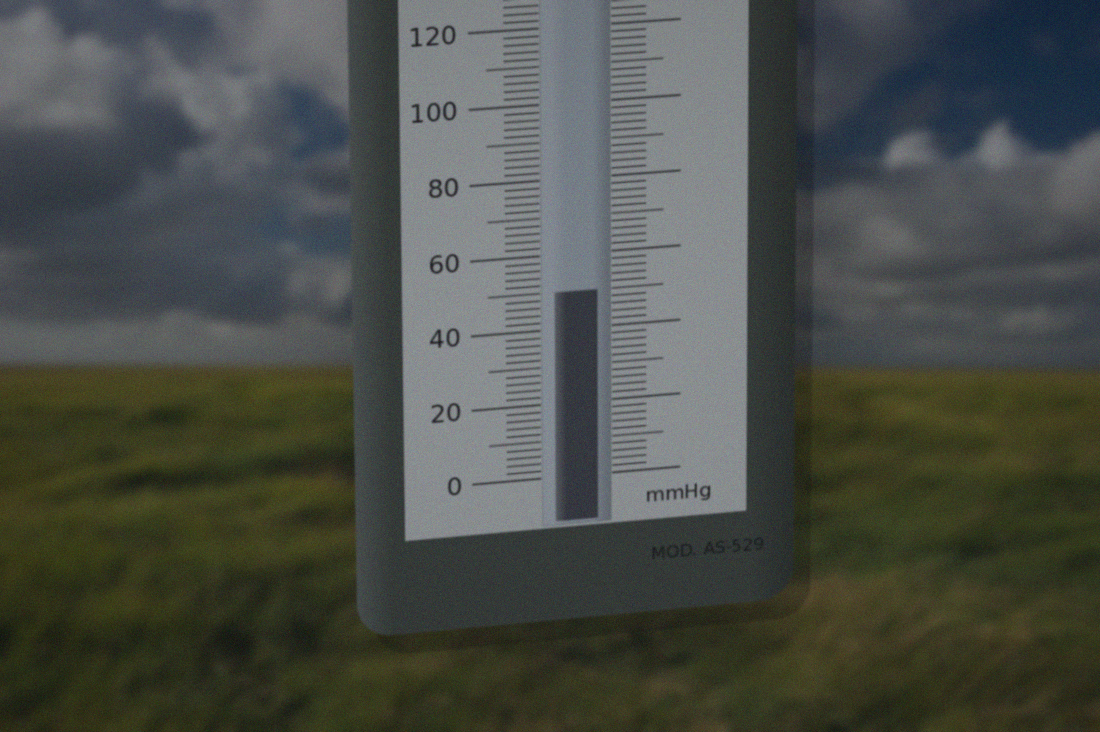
{"value": 50, "unit": "mmHg"}
